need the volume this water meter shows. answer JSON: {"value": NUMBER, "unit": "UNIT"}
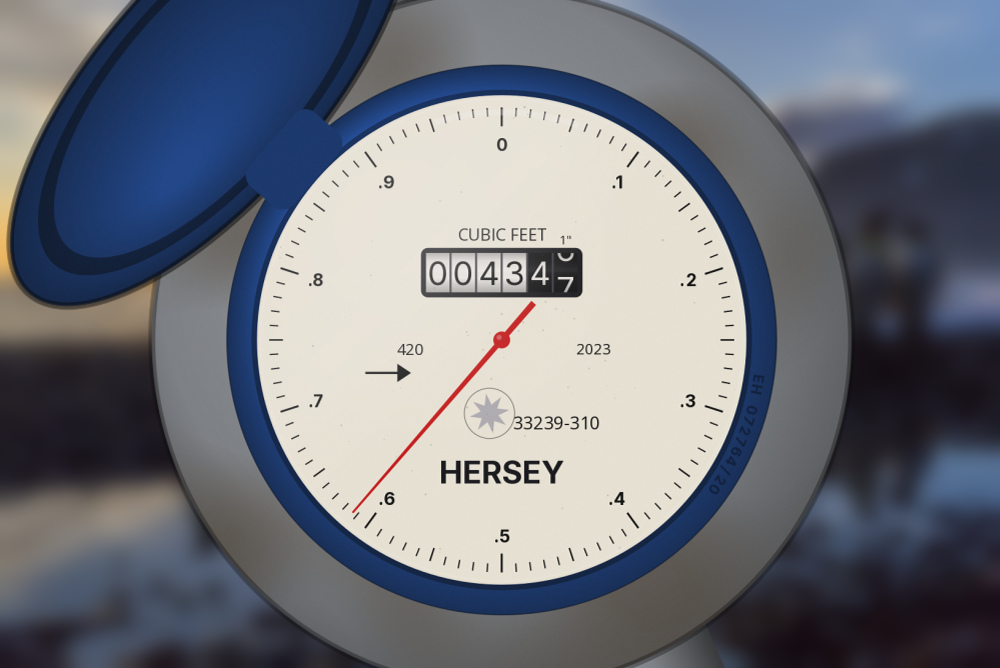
{"value": 4346.61, "unit": "ft³"}
